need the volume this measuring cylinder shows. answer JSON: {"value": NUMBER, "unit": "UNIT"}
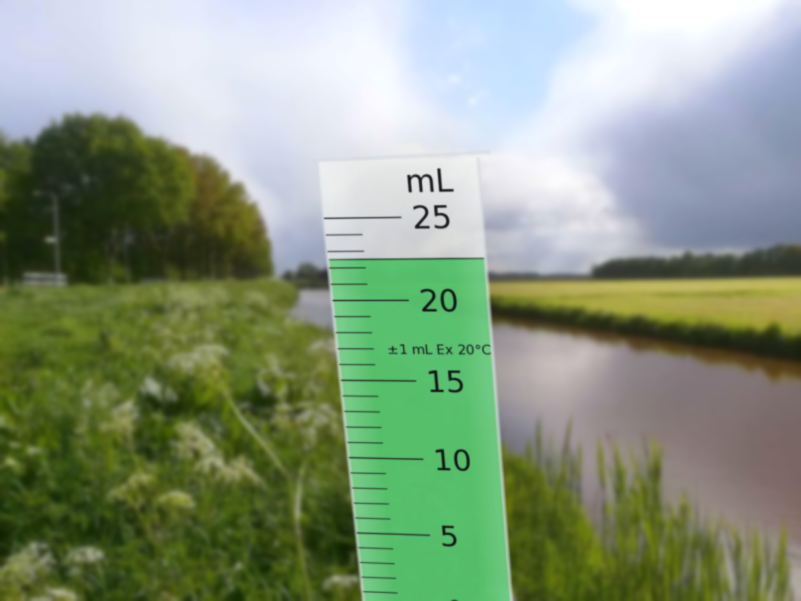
{"value": 22.5, "unit": "mL"}
